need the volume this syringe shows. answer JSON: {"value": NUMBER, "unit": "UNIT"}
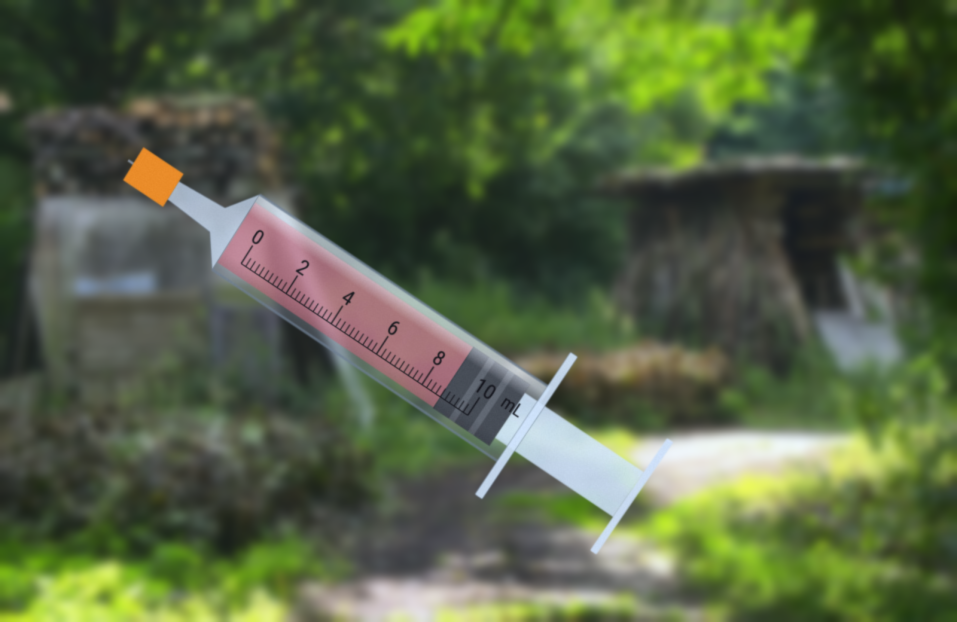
{"value": 8.8, "unit": "mL"}
